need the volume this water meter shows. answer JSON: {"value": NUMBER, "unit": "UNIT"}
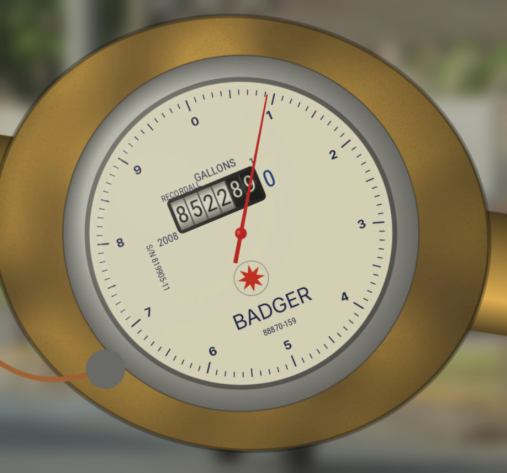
{"value": 8522890.9, "unit": "gal"}
